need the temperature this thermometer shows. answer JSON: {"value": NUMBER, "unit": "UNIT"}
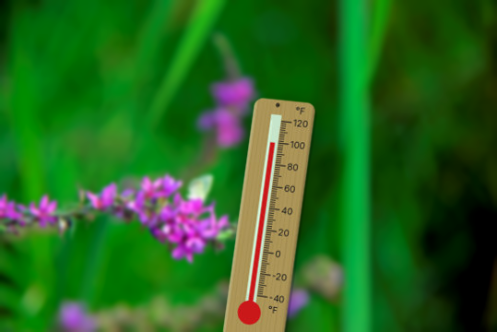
{"value": 100, "unit": "°F"}
